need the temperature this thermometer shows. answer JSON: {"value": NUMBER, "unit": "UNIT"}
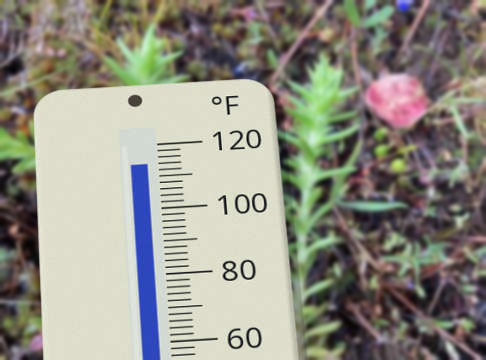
{"value": 114, "unit": "°F"}
